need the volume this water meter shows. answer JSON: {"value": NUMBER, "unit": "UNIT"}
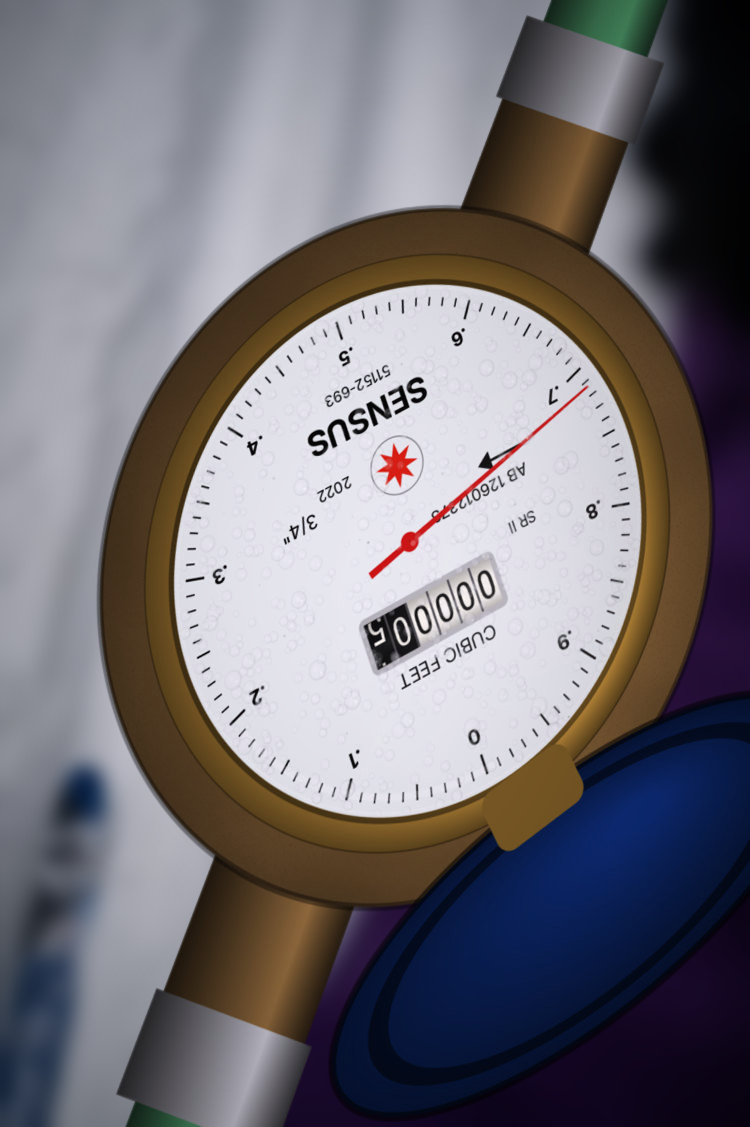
{"value": 4.71, "unit": "ft³"}
